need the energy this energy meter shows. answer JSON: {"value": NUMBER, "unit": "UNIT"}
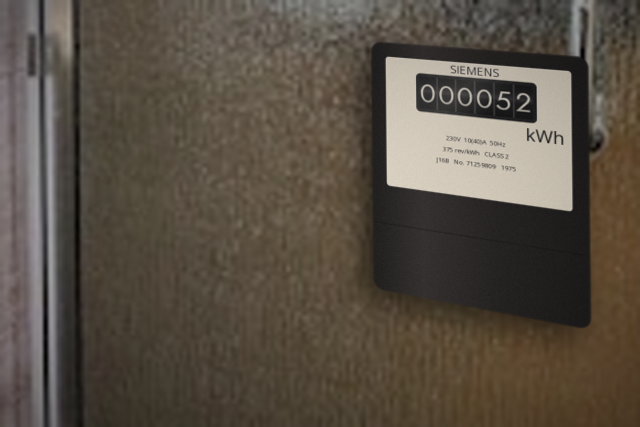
{"value": 52, "unit": "kWh"}
